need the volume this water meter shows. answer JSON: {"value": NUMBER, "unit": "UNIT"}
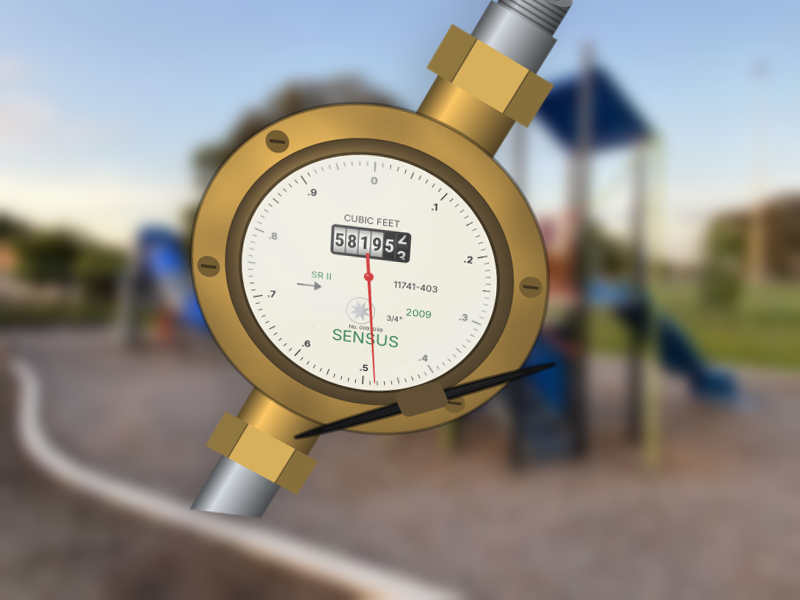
{"value": 581952.48, "unit": "ft³"}
